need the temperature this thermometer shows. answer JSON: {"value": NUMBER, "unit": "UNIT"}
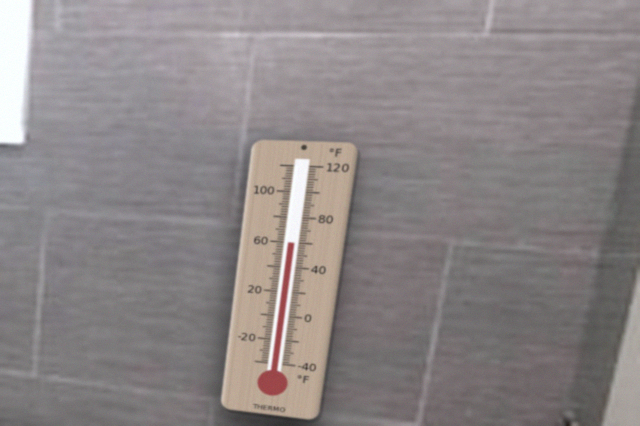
{"value": 60, "unit": "°F"}
